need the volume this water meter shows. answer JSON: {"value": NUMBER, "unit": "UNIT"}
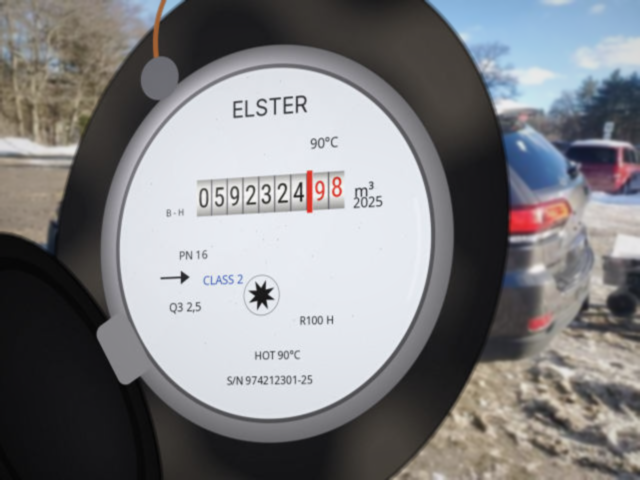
{"value": 592324.98, "unit": "m³"}
